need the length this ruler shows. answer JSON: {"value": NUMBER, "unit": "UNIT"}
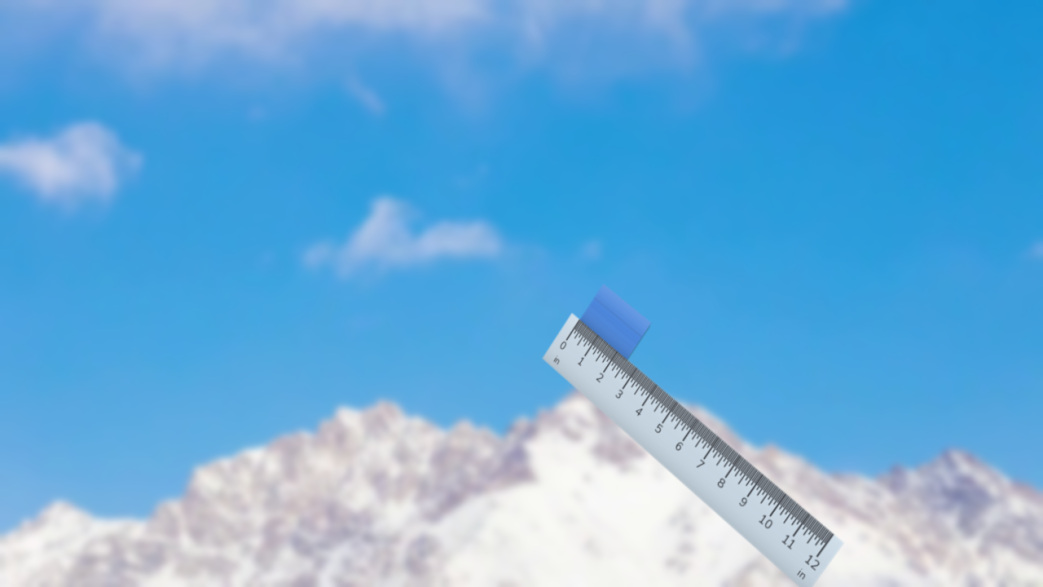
{"value": 2.5, "unit": "in"}
